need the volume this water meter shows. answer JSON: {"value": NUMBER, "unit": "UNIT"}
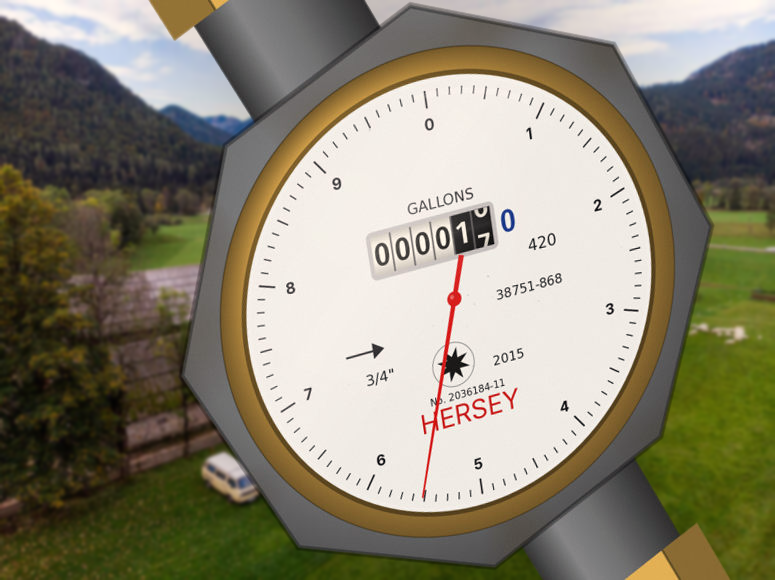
{"value": 165.5, "unit": "gal"}
